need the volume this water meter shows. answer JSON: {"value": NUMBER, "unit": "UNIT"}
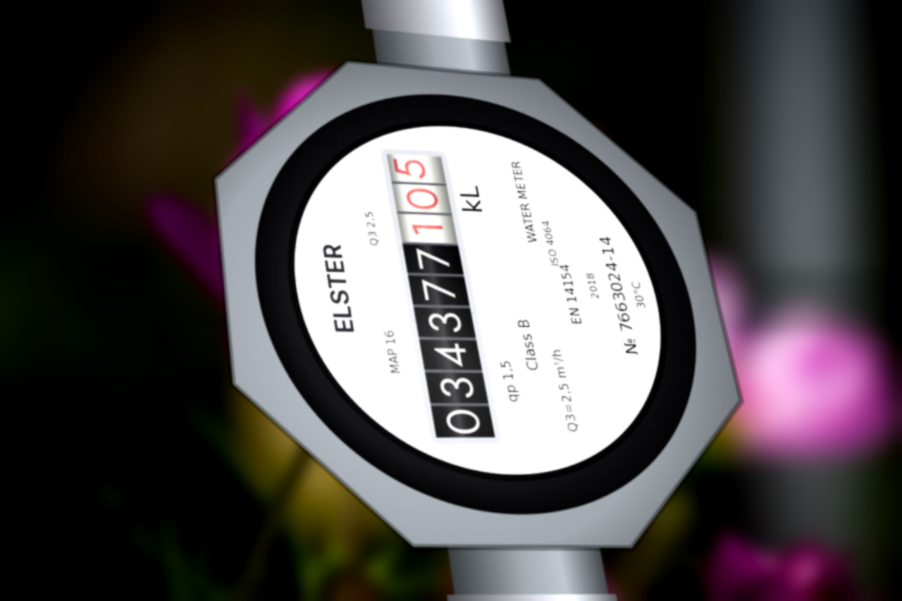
{"value": 34377.105, "unit": "kL"}
